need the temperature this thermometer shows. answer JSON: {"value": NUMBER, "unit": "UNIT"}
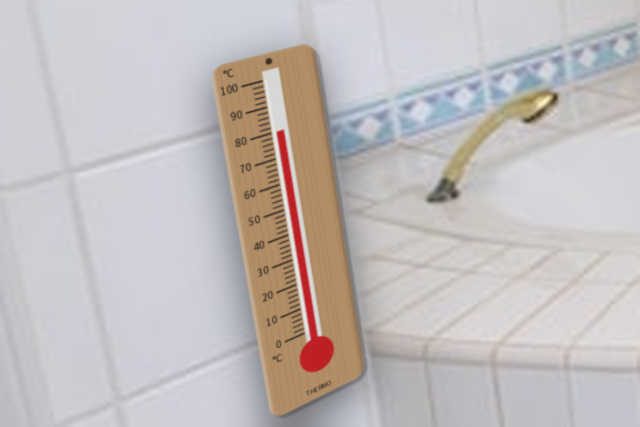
{"value": 80, "unit": "°C"}
